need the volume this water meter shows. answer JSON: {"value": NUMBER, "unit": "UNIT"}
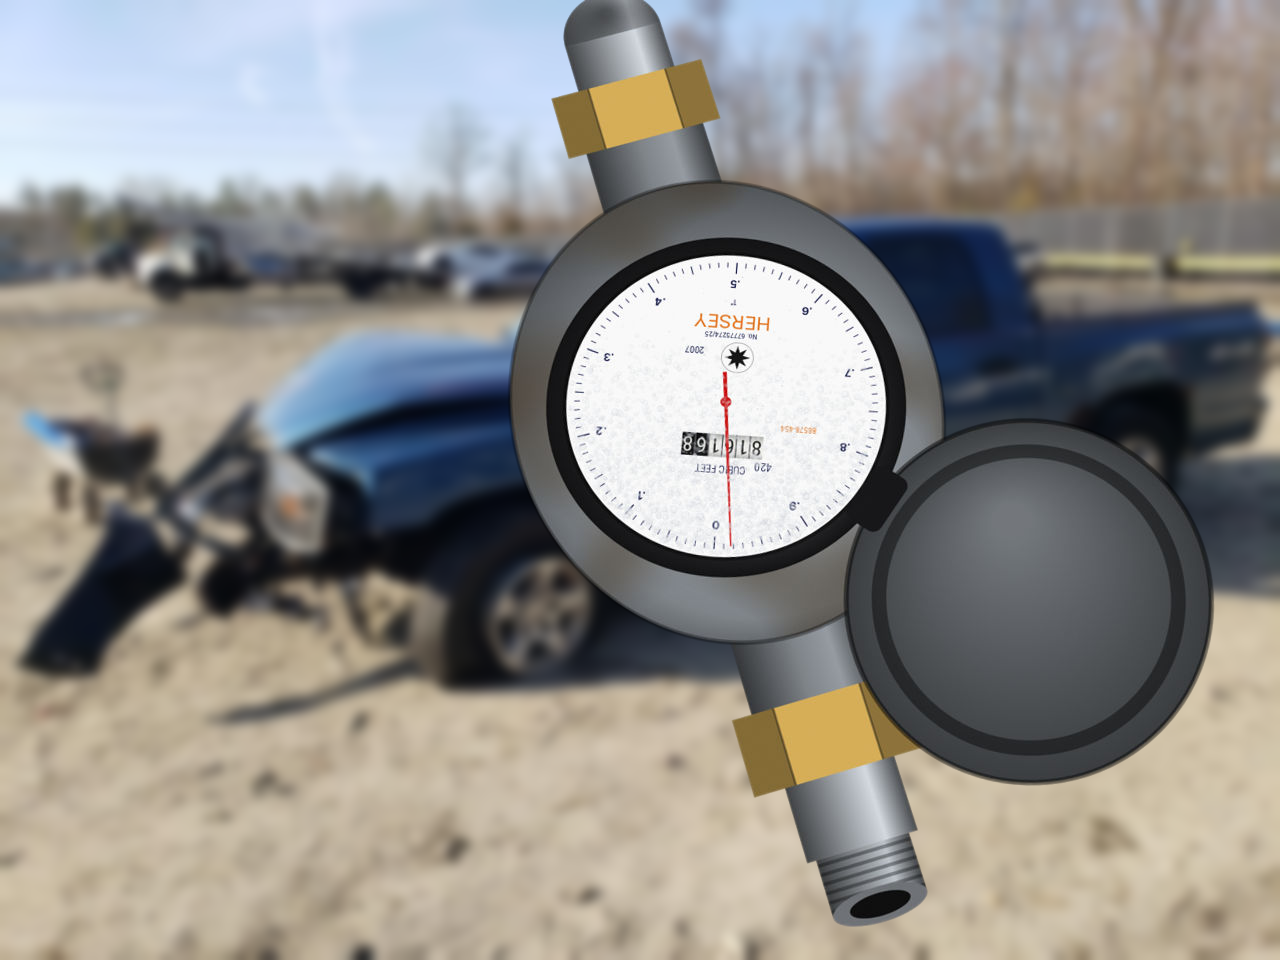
{"value": 816167.98, "unit": "ft³"}
